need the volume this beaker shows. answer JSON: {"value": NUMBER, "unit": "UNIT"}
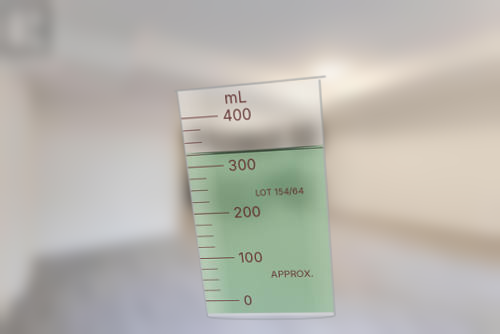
{"value": 325, "unit": "mL"}
